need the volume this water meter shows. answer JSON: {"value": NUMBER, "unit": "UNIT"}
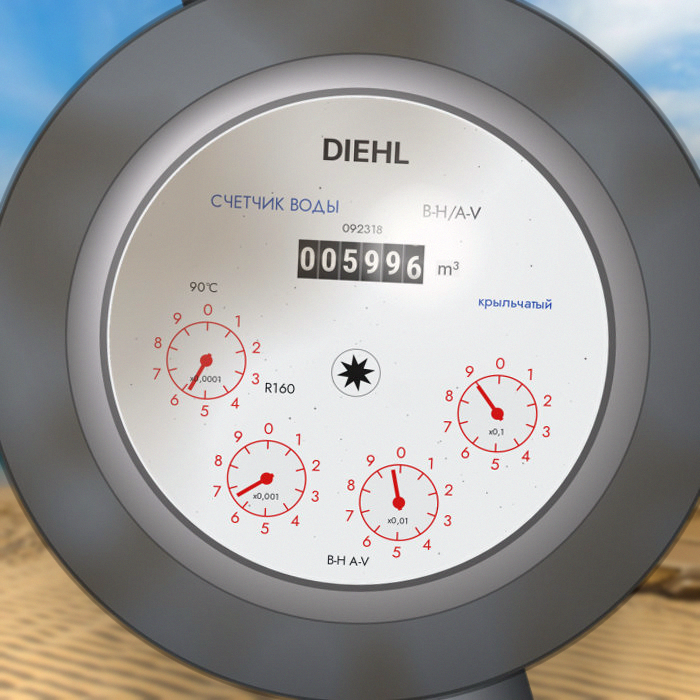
{"value": 5995.8965, "unit": "m³"}
